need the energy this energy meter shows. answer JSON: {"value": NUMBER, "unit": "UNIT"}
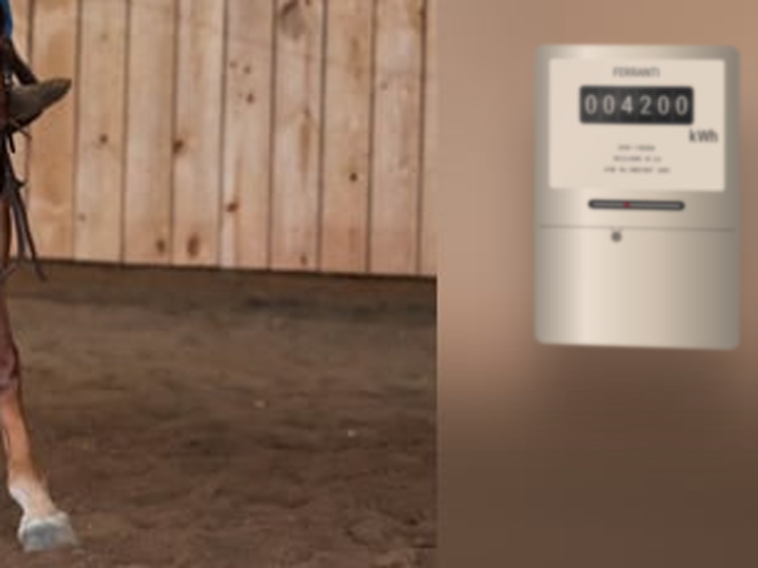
{"value": 4200, "unit": "kWh"}
